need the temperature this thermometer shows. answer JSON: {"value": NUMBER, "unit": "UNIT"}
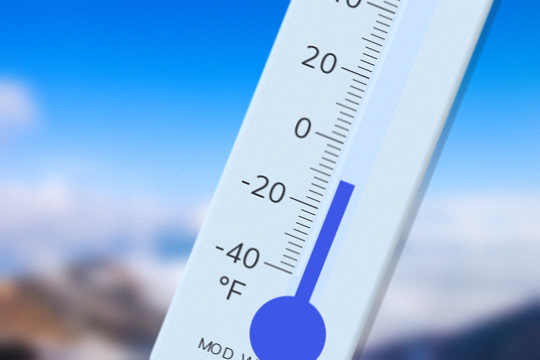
{"value": -10, "unit": "°F"}
